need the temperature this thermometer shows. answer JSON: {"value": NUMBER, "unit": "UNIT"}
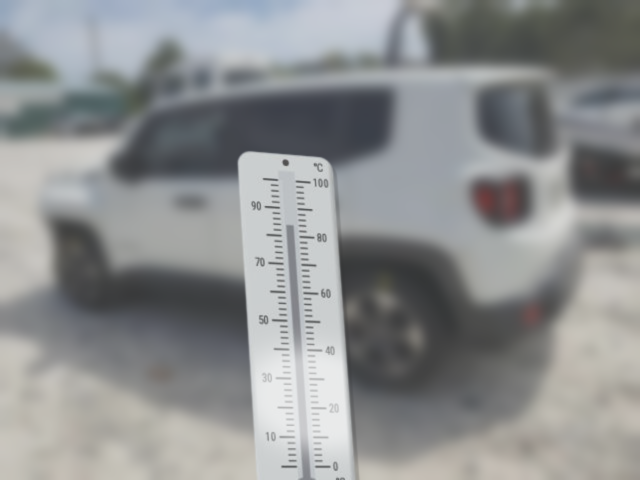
{"value": 84, "unit": "°C"}
